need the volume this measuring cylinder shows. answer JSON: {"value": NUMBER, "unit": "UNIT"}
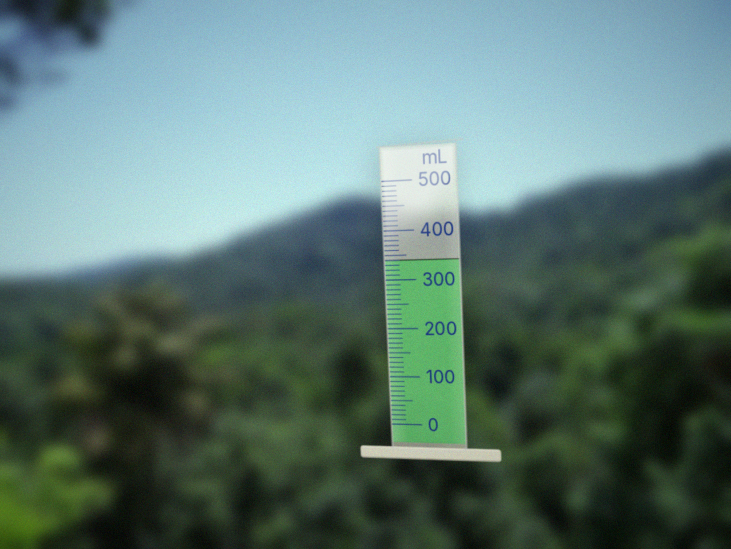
{"value": 340, "unit": "mL"}
